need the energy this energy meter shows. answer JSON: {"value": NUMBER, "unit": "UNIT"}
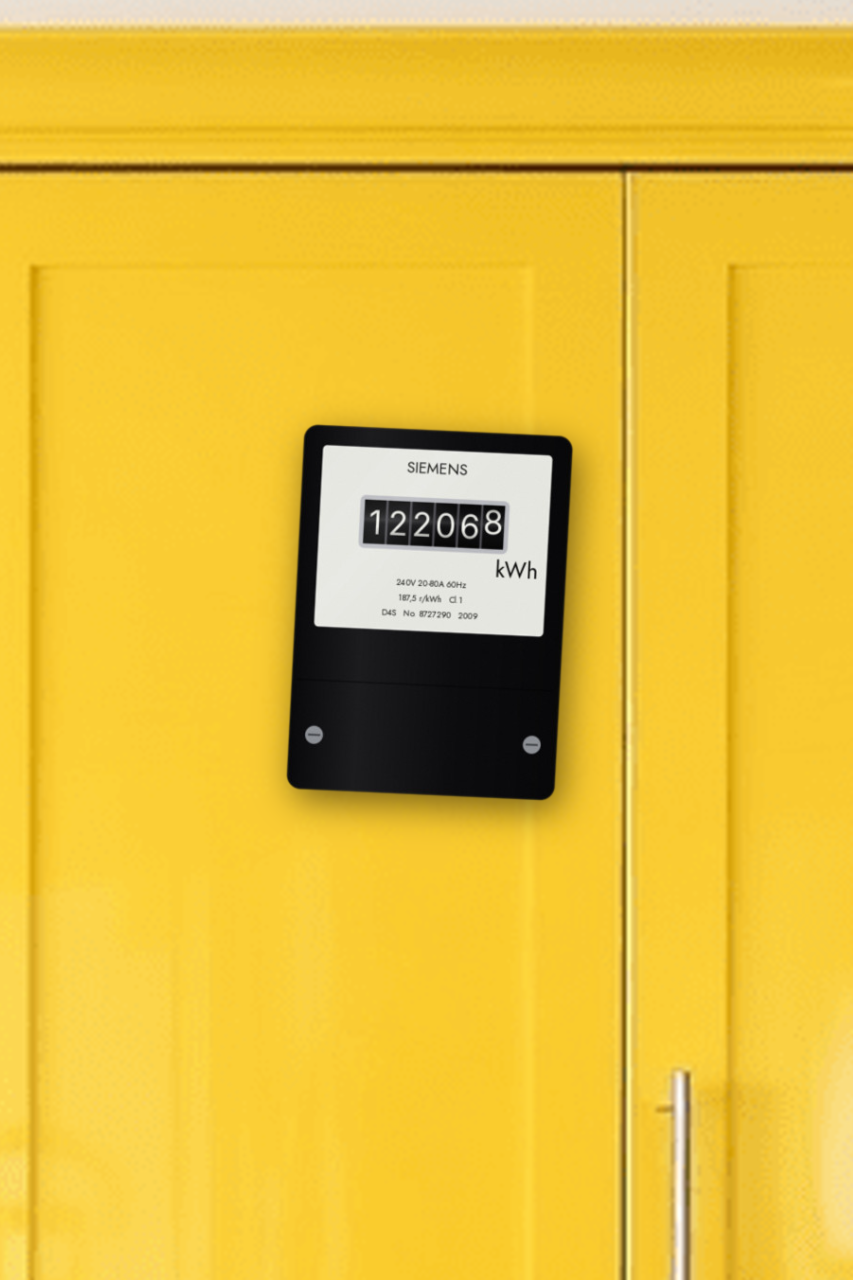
{"value": 122068, "unit": "kWh"}
